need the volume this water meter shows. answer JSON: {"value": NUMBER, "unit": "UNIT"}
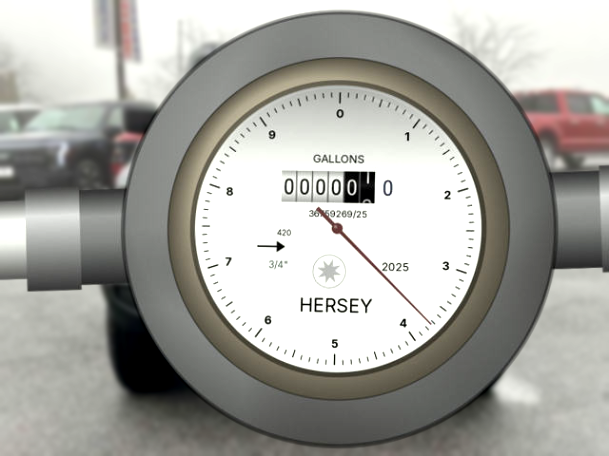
{"value": 13.7, "unit": "gal"}
